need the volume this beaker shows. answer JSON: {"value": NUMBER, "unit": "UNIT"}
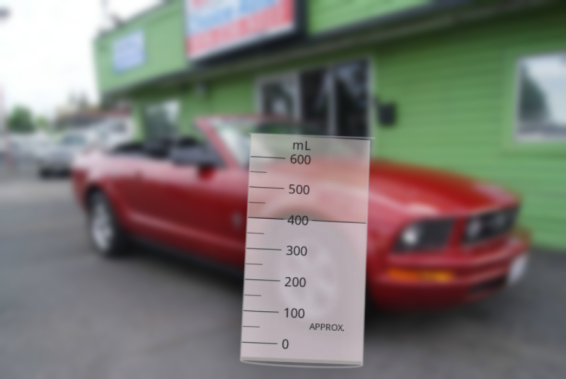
{"value": 400, "unit": "mL"}
